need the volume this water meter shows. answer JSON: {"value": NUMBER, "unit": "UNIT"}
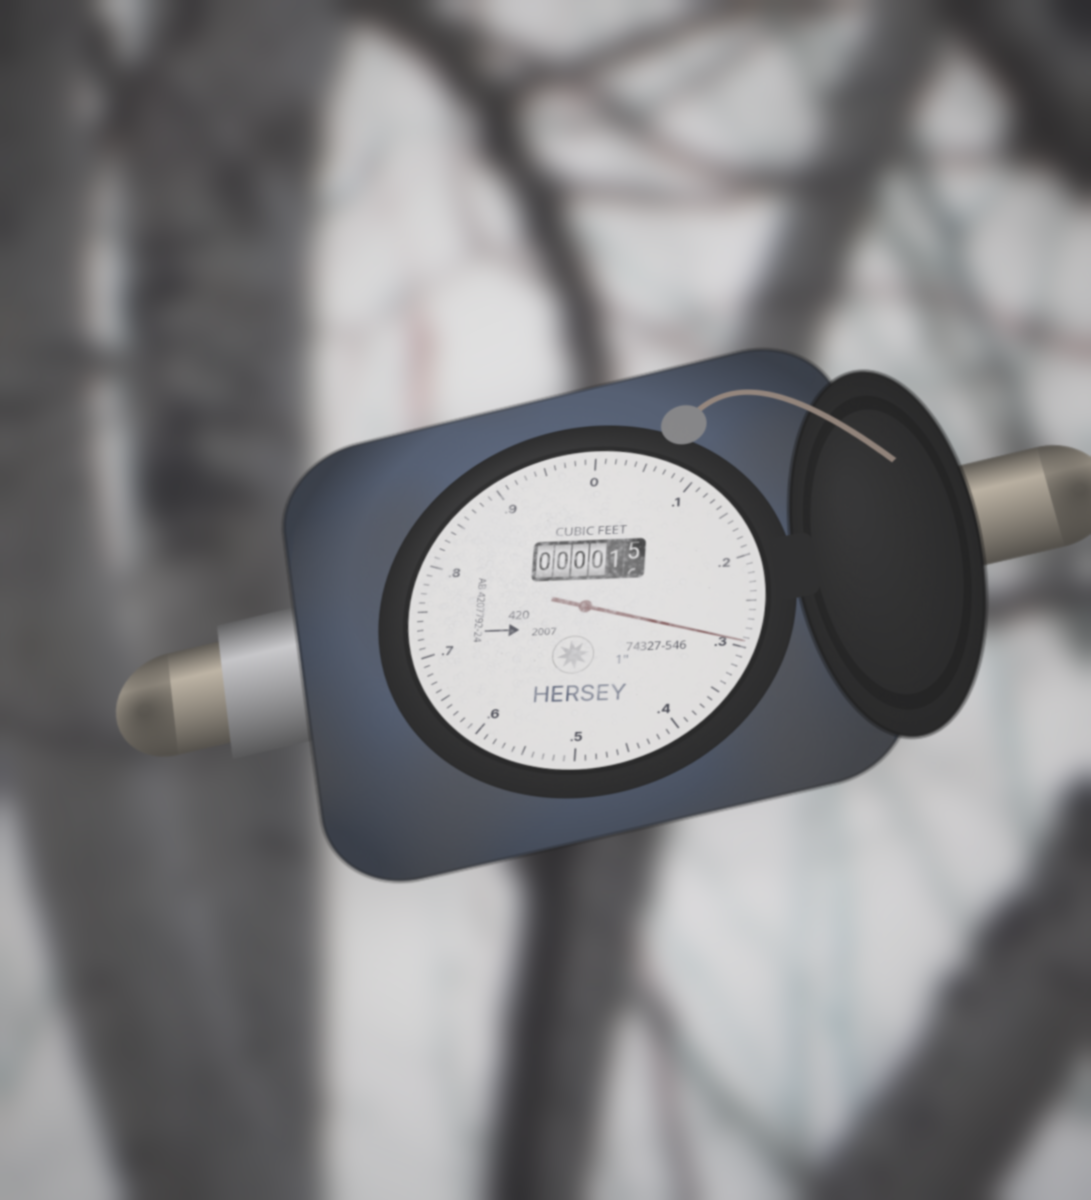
{"value": 15.29, "unit": "ft³"}
